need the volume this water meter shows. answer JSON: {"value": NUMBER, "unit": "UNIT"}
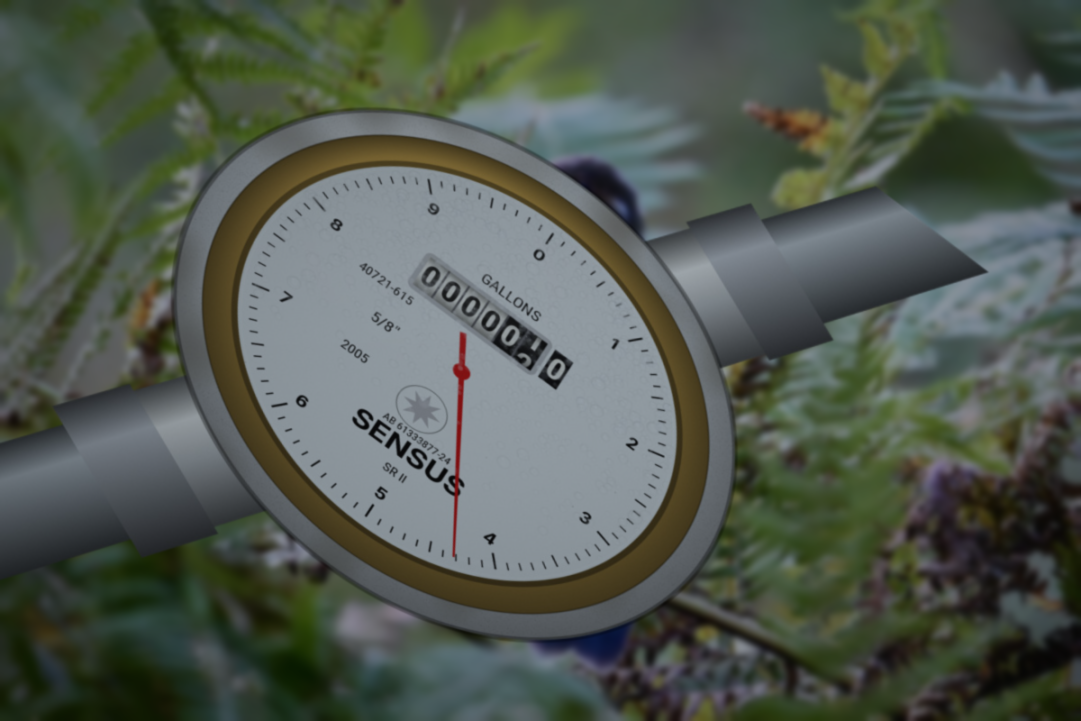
{"value": 14.3, "unit": "gal"}
